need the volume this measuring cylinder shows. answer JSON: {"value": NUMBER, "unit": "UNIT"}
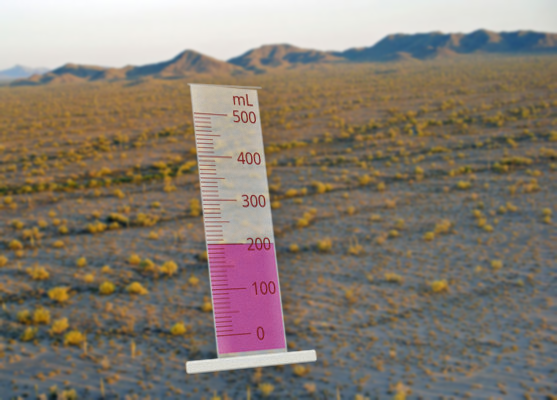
{"value": 200, "unit": "mL"}
